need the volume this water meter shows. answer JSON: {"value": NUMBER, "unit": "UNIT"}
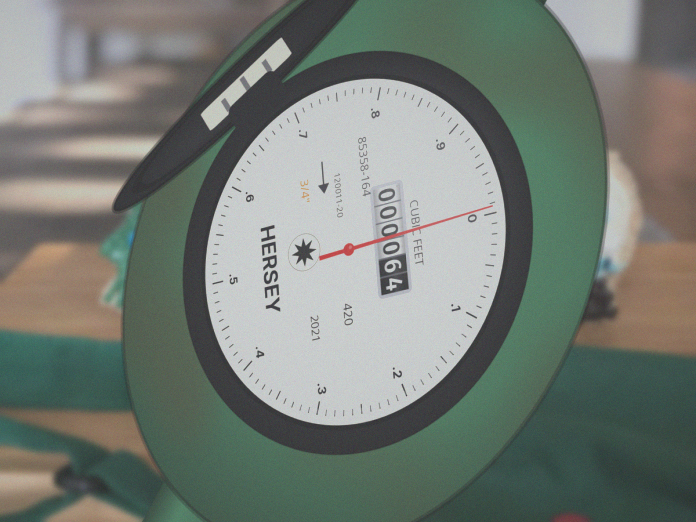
{"value": 63.99, "unit": "ft³"}
